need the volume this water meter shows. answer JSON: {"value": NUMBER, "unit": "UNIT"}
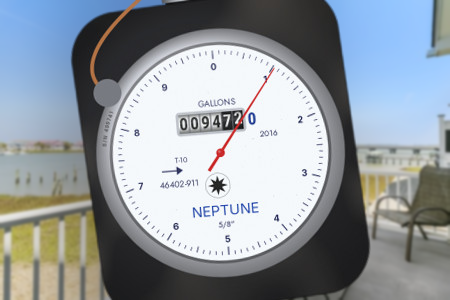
{"value": 94721.0, "unit": "gal"}
